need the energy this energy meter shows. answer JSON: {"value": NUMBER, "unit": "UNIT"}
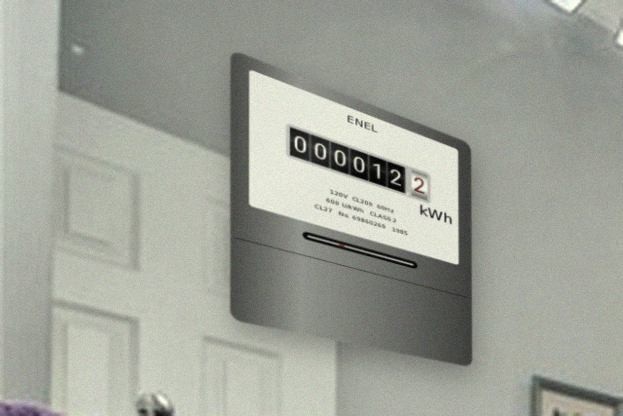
{"value": 12.2, "unit": "kWh"}
